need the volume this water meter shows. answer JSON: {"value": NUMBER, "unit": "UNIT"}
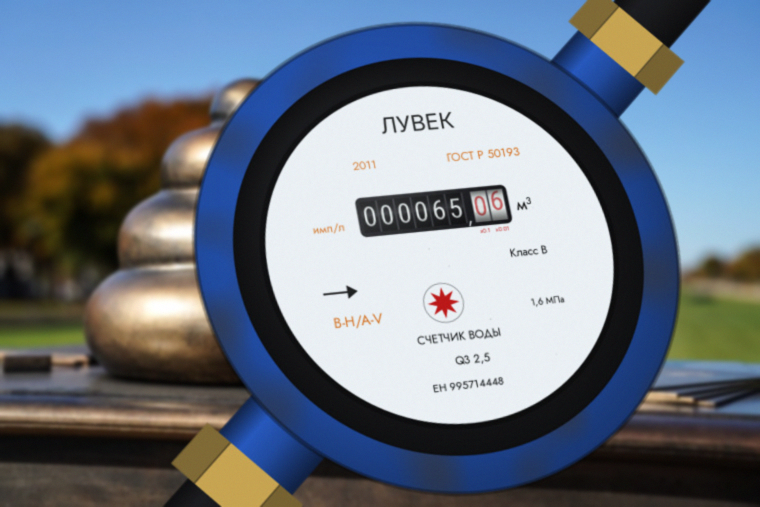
{"value": 65.06, "unit": "m³"}
